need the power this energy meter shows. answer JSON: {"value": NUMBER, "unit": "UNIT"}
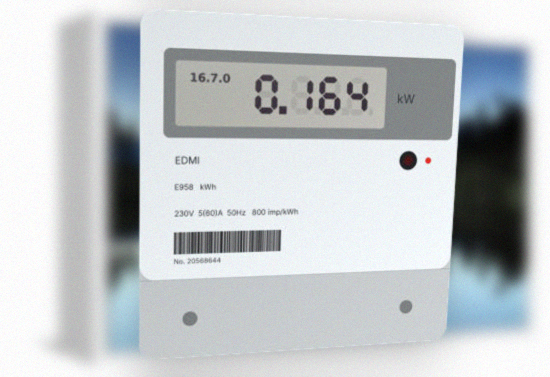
{"value": 0.164, "unit": "kW"}
